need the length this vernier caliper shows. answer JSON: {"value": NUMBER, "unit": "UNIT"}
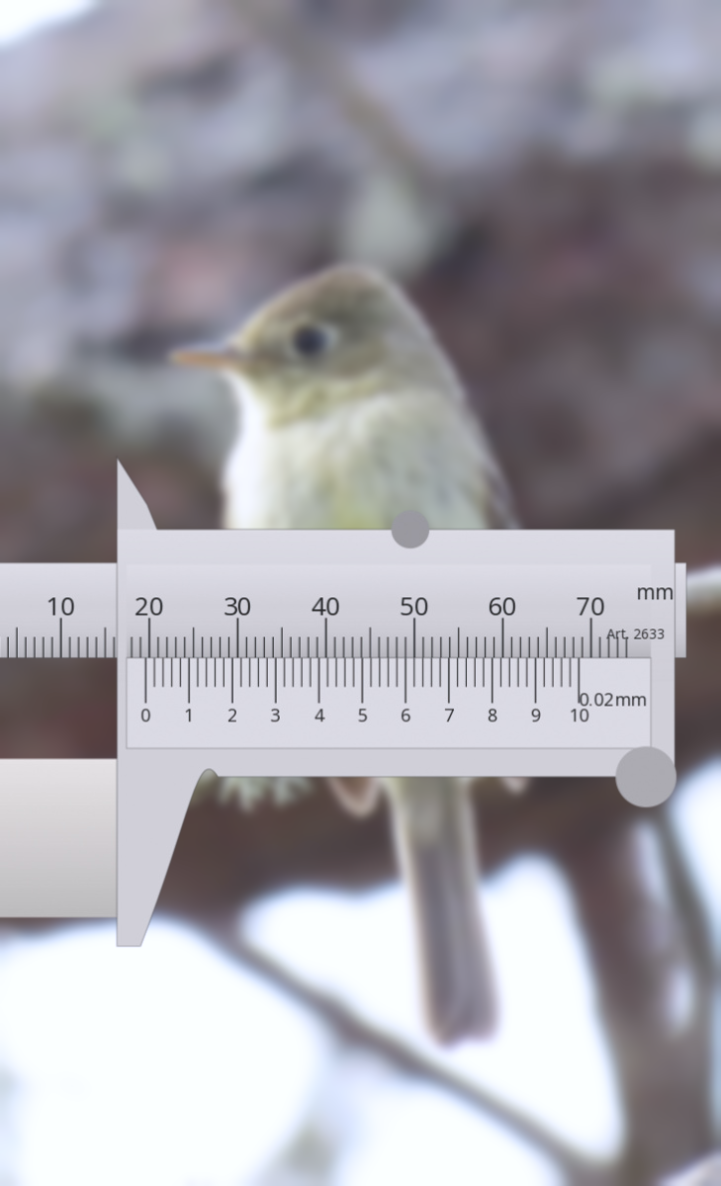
{"value": 19.6, "unit": "mm"}
